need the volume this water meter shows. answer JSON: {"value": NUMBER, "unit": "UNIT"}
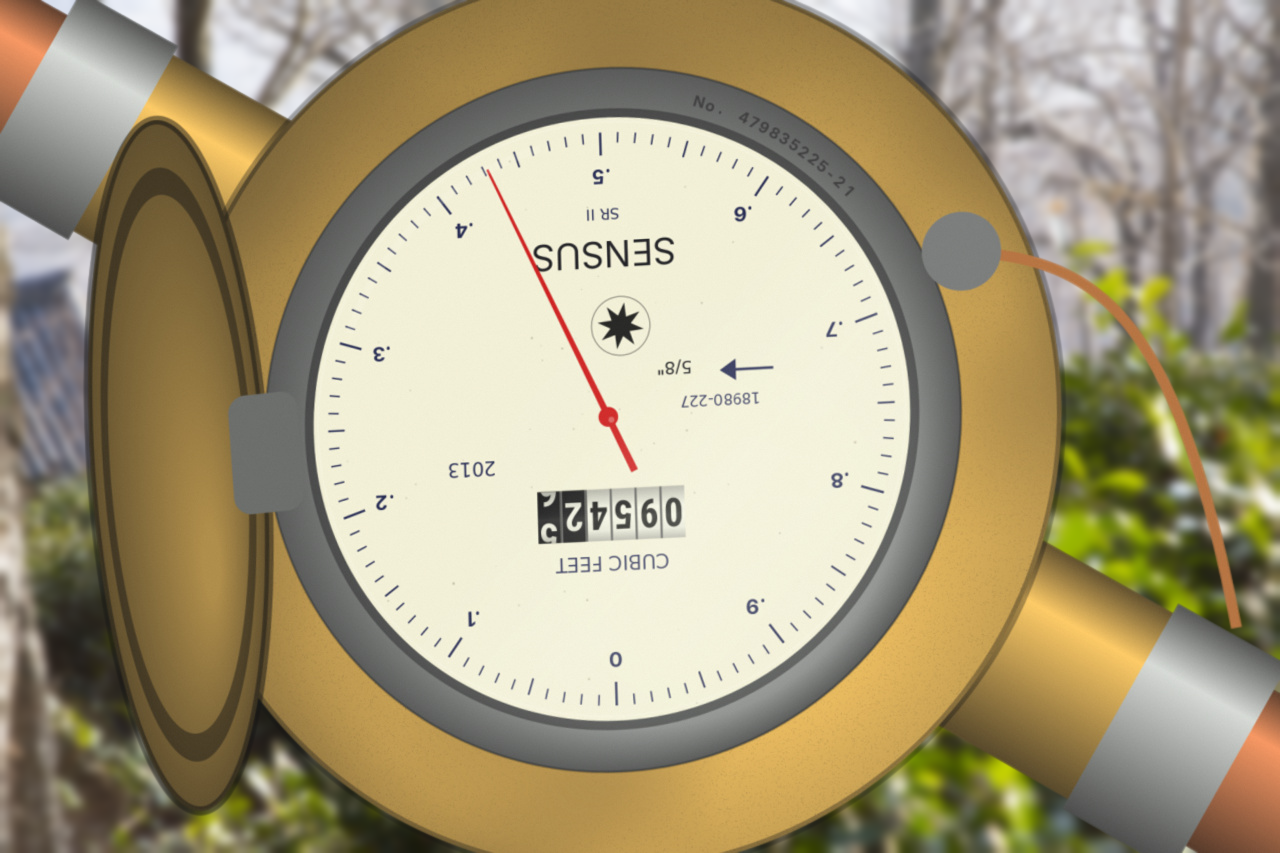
{"value": 95425.43, "unit": "ft³"}
